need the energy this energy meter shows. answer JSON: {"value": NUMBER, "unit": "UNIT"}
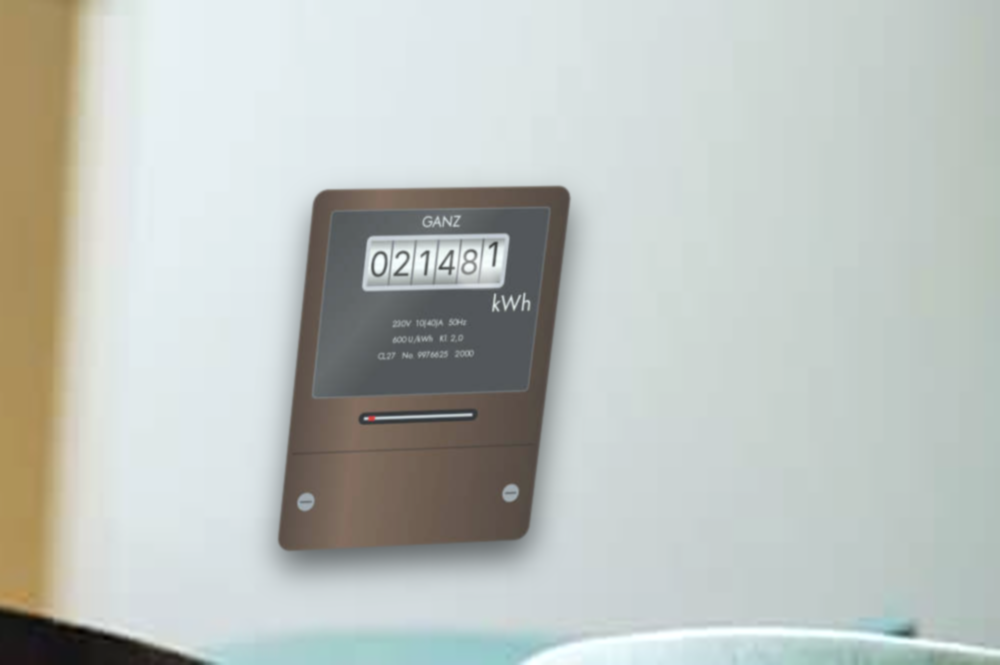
{"value": 21481, "unit": "kWh"}
